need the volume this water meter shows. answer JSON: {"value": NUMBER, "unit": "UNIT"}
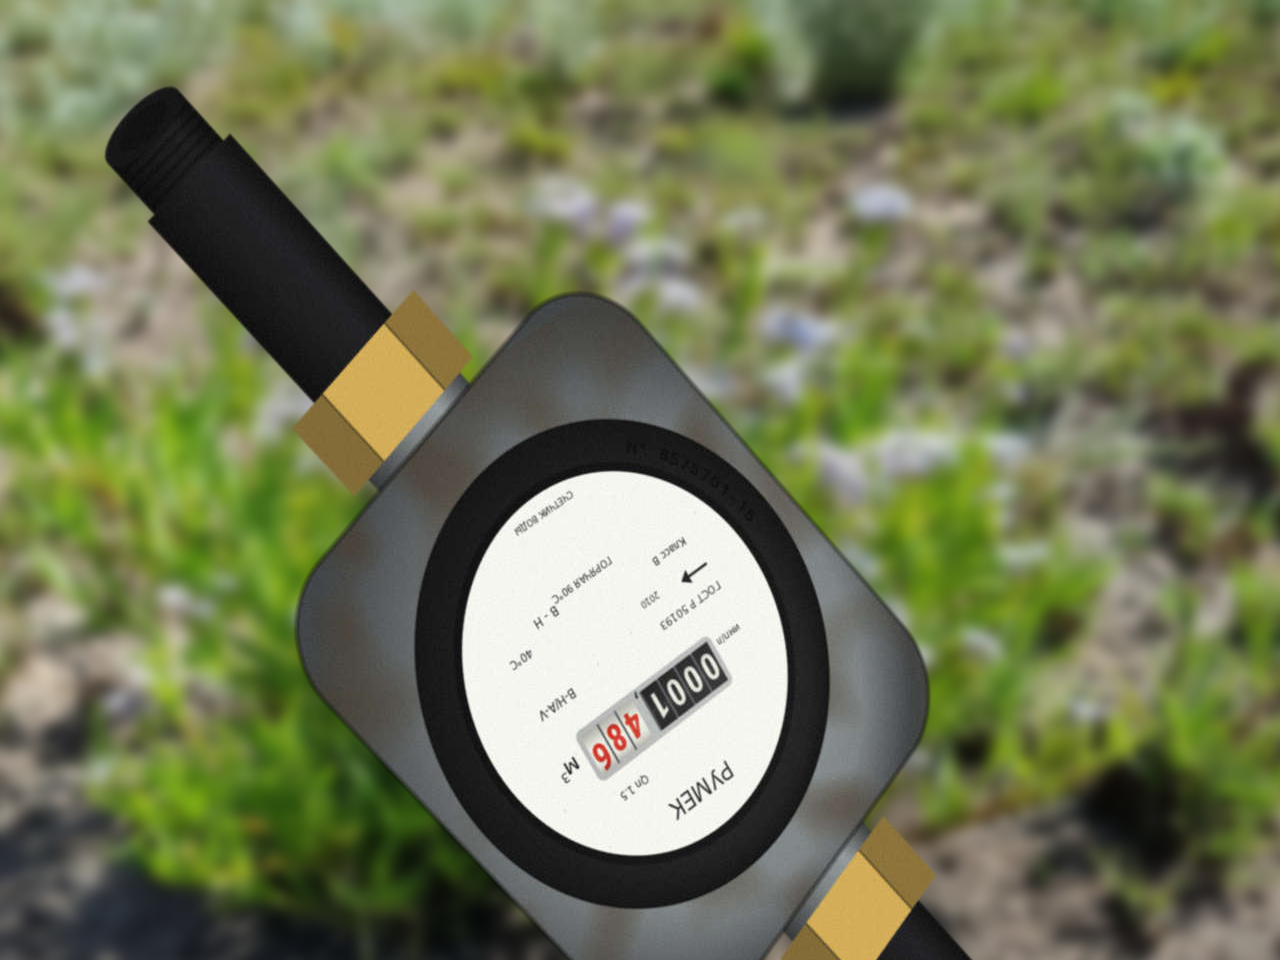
{"value": 1.486, "unit": "m³"}
